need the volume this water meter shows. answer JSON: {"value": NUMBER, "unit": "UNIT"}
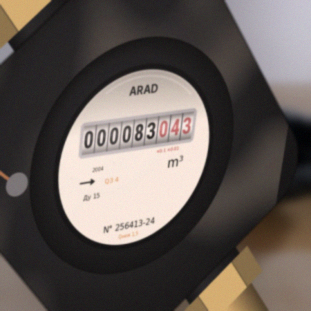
{"value": 83.043, "unit": "m³"}
